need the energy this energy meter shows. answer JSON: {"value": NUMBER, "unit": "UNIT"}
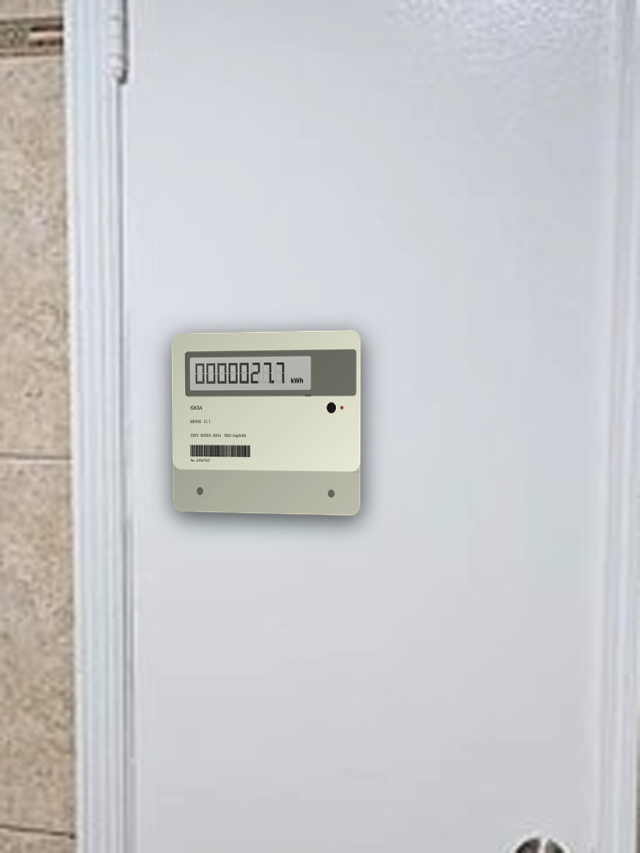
{"value": 27.7, "unit": "kWh"}
